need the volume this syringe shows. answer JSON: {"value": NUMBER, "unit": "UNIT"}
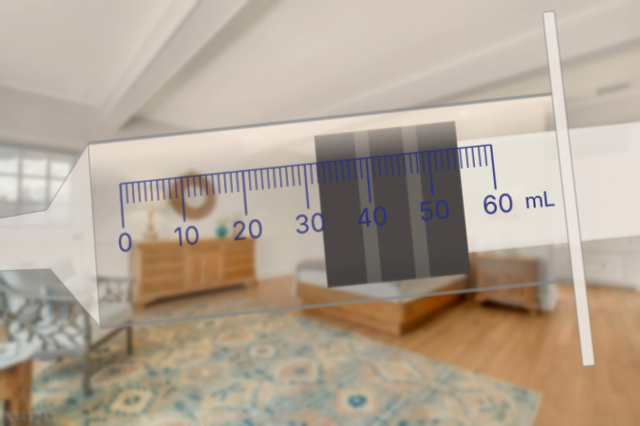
{"value": 32, "unit": "mL"}
